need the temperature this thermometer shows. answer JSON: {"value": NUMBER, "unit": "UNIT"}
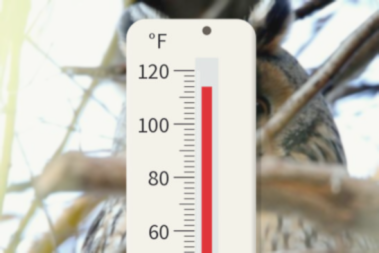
{"value": 114, "unit": "°F"}
